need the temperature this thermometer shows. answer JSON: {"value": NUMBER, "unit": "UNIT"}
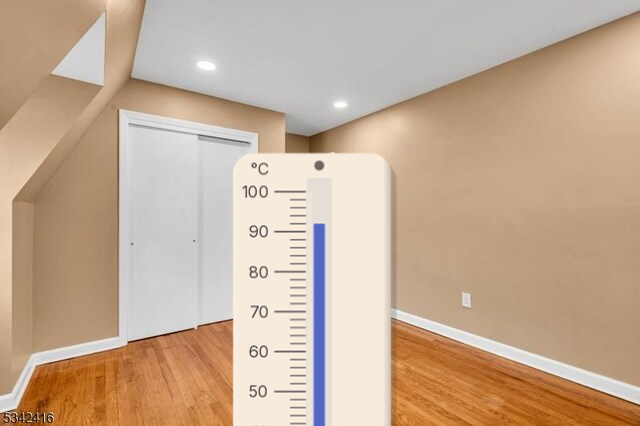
{"value": 92, "unit": "°C"}
